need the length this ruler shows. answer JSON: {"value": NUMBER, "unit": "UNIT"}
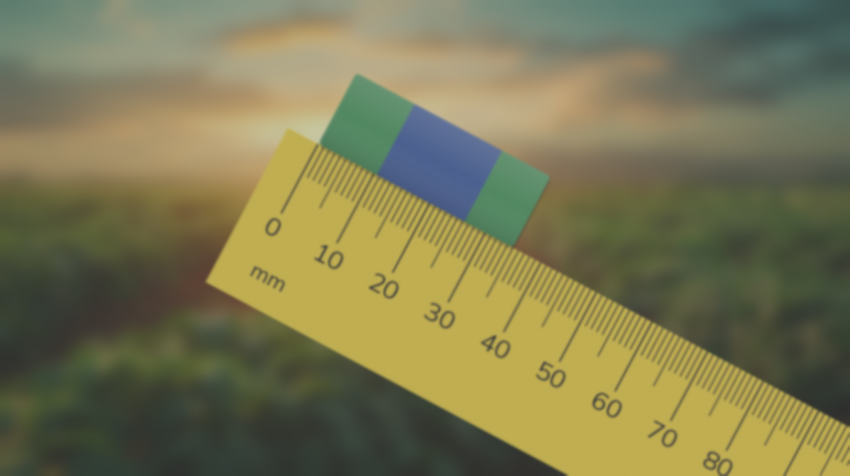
{"value": 35, "unit": "mm"}
